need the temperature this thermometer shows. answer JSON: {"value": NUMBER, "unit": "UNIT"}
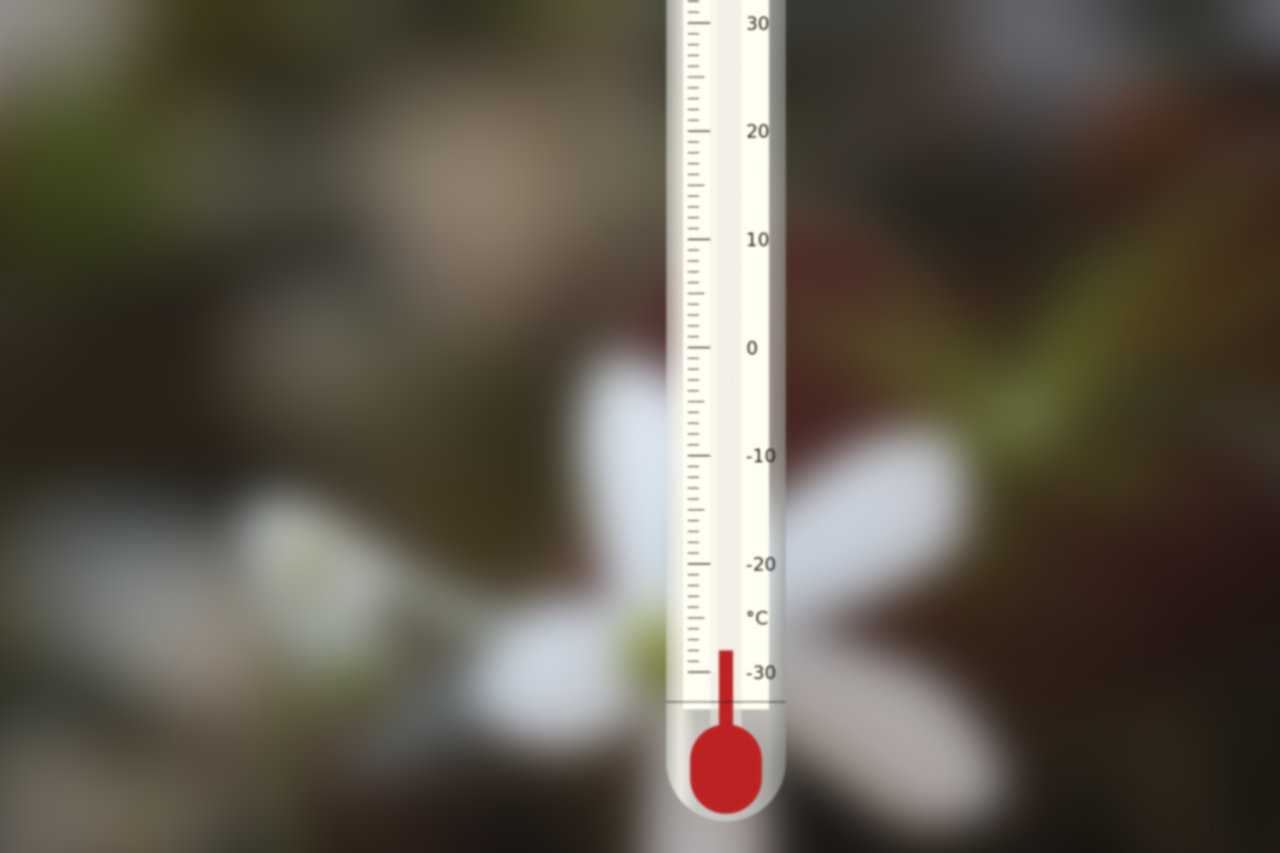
{"value": -28, "unit": "°C"}
